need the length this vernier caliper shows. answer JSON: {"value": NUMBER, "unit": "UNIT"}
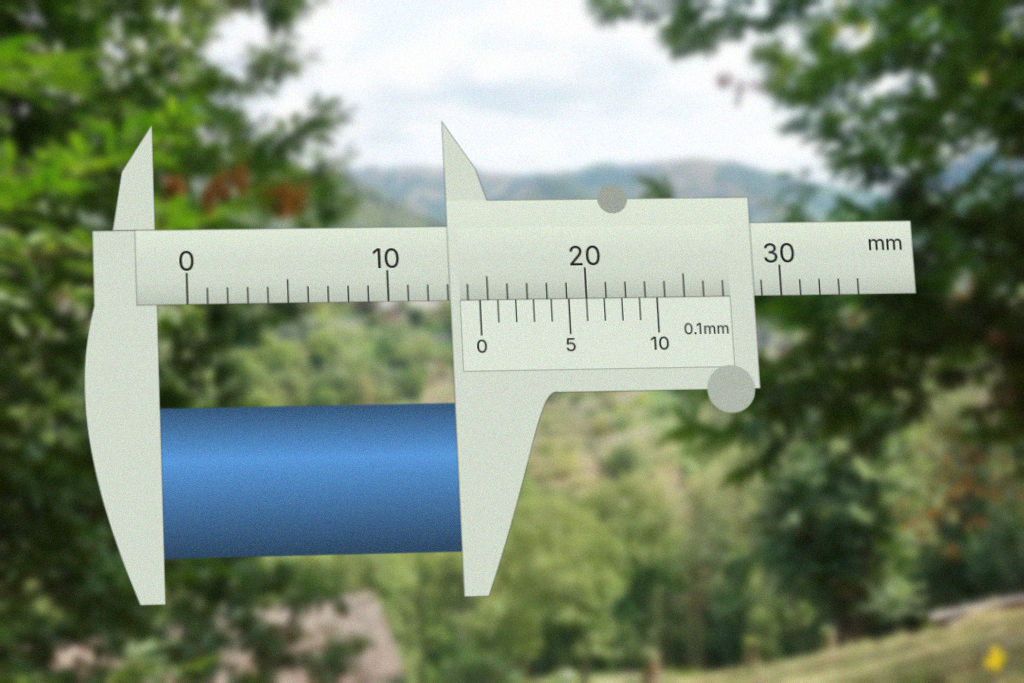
{"value": 14.6, "unit": "mm"}
